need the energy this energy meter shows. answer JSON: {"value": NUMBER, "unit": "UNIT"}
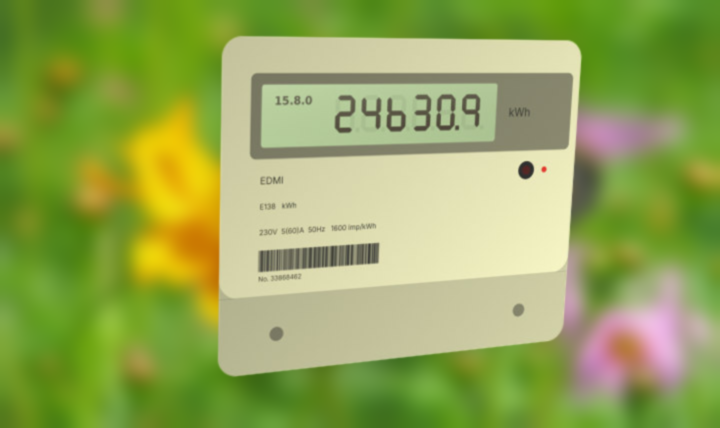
{"value": 24630.9, "unit": "kWh"}
